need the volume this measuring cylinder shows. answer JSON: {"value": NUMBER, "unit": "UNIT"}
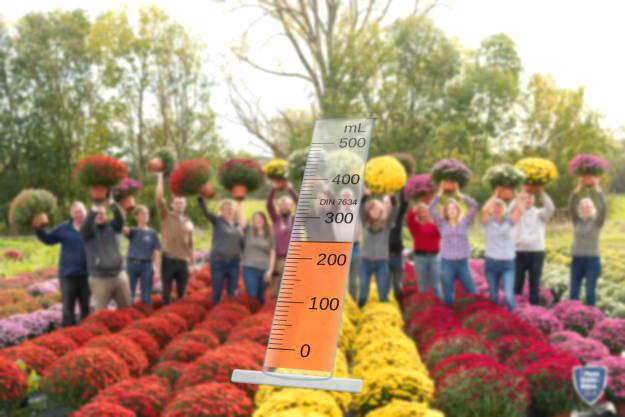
{"value": 240, "unit": "mL"}
